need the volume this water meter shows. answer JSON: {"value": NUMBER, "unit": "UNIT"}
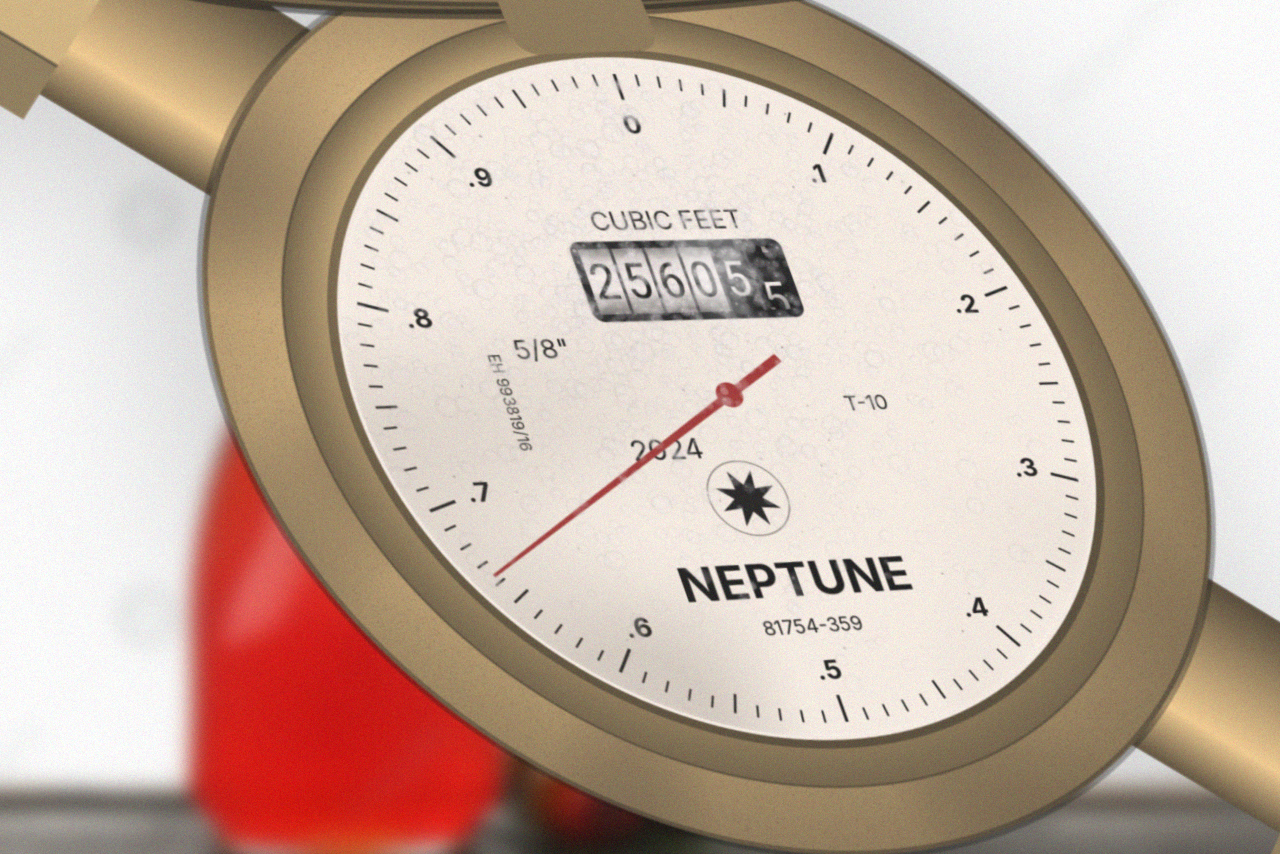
{"value": 256054.66, "unit": "ft³"}
